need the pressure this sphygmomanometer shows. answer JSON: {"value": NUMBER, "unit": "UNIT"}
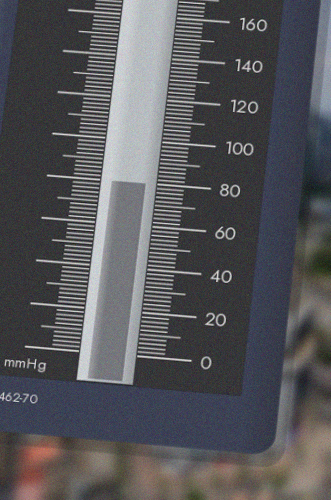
{"value": 80, "unit": "mmHg"}
